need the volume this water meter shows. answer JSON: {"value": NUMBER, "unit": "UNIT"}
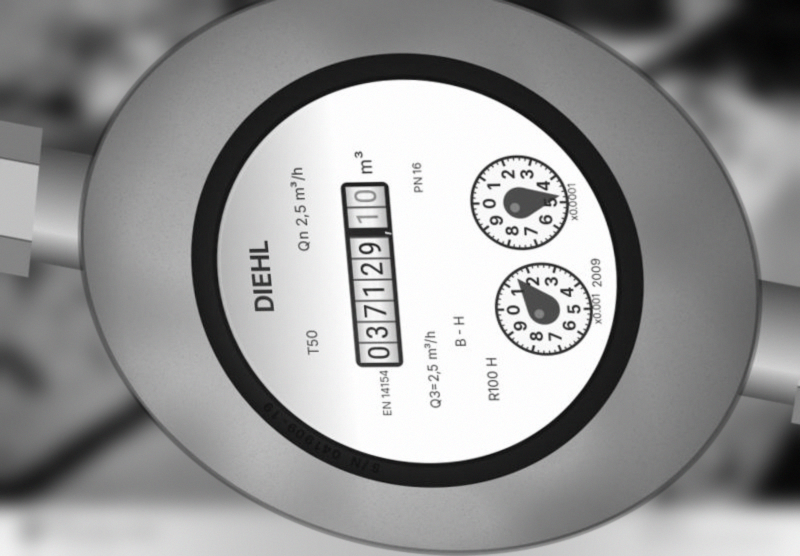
{"value": 37129.1014, "unit": "m³"}
